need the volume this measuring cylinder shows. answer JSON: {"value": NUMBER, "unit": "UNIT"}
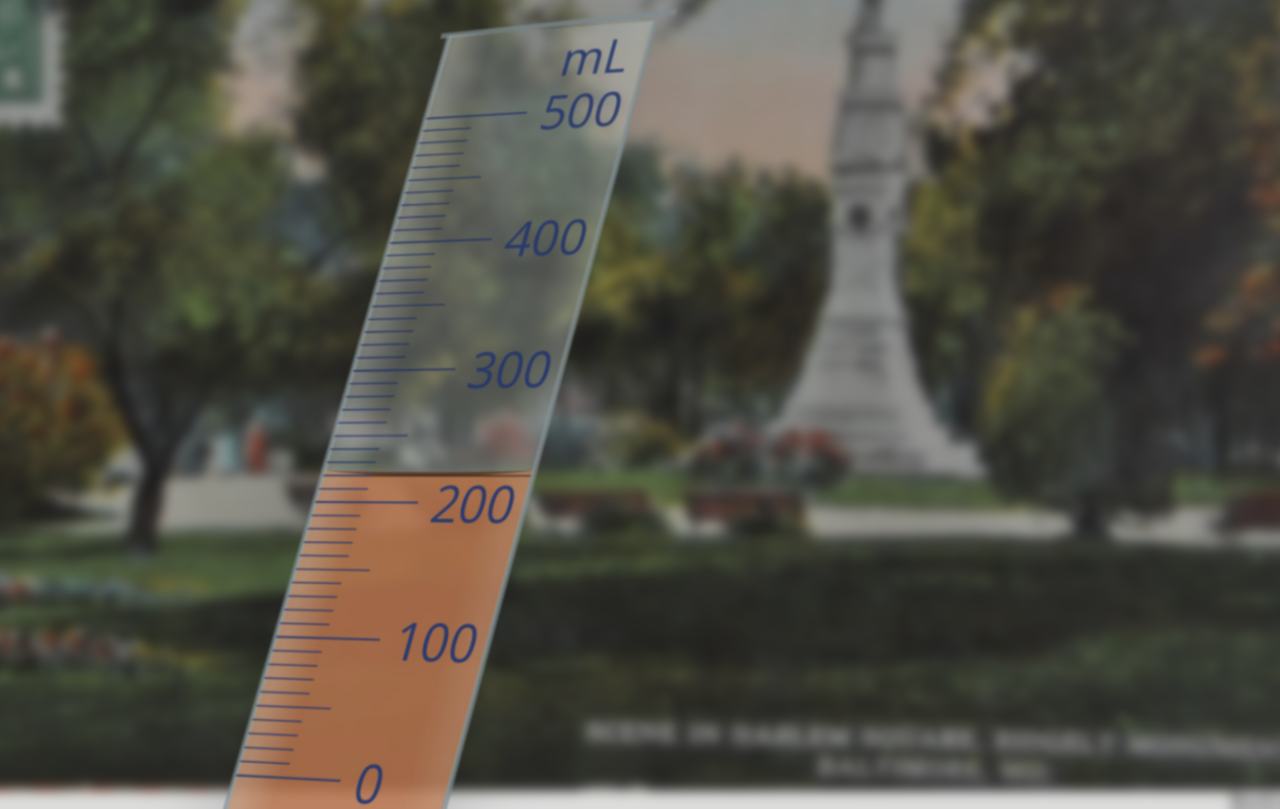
{"value": 220, "unit": "mL"}
